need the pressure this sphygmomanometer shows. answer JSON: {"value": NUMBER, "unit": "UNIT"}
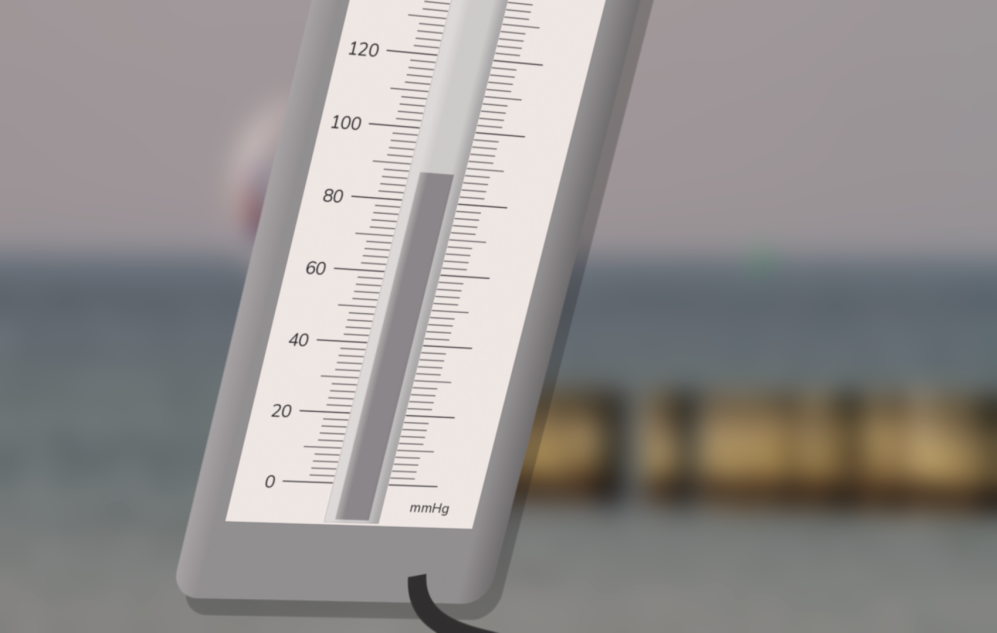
{"value": 88, "unit": "mmHg"}
